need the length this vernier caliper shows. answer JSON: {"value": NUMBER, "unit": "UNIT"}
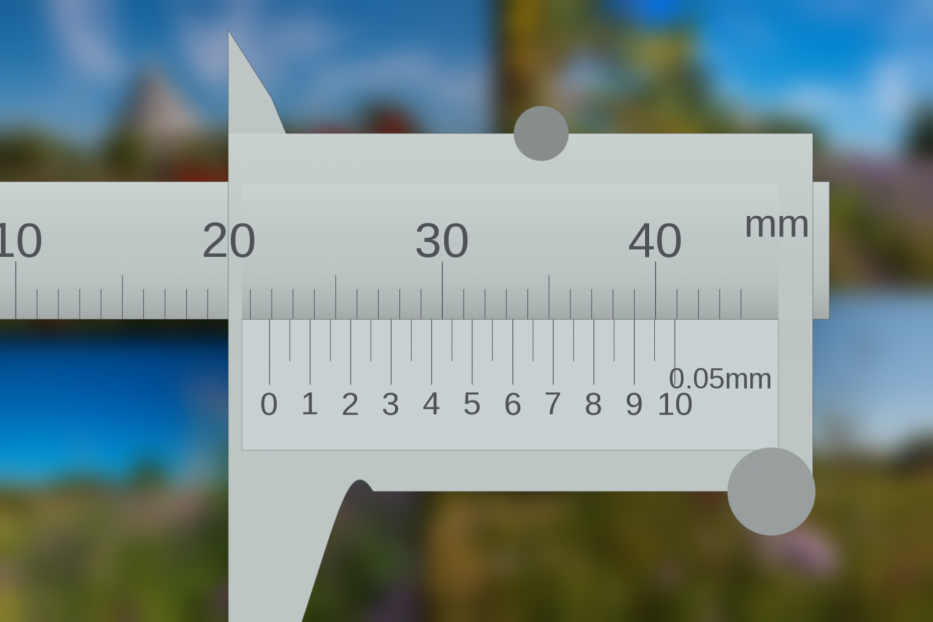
{"value": 21.90, "unit": "mm"}
